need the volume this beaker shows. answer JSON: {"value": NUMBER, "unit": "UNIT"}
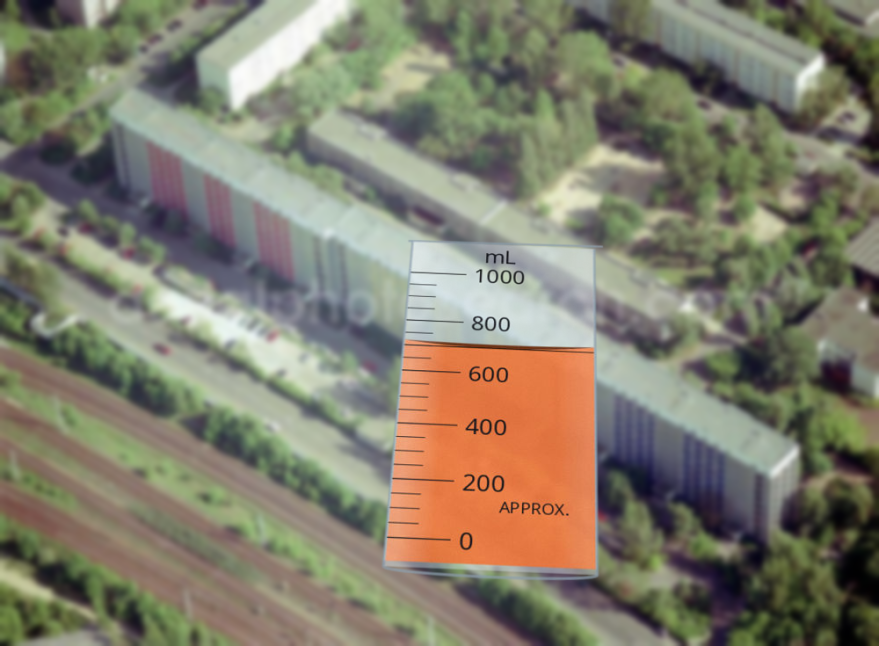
{"value": 700, "unit": "mL"}
